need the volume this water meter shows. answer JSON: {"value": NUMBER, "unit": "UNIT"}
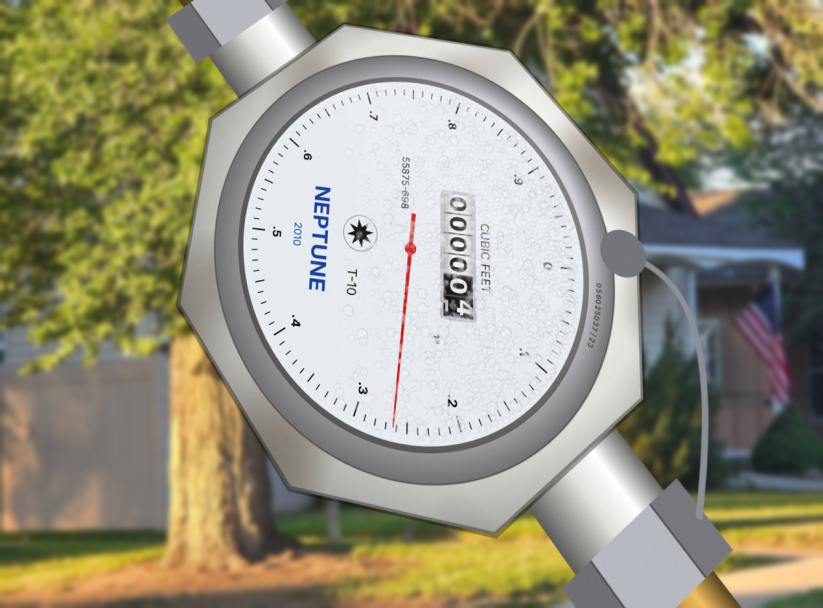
{"value": 4.26, "unit": "ft³"}
